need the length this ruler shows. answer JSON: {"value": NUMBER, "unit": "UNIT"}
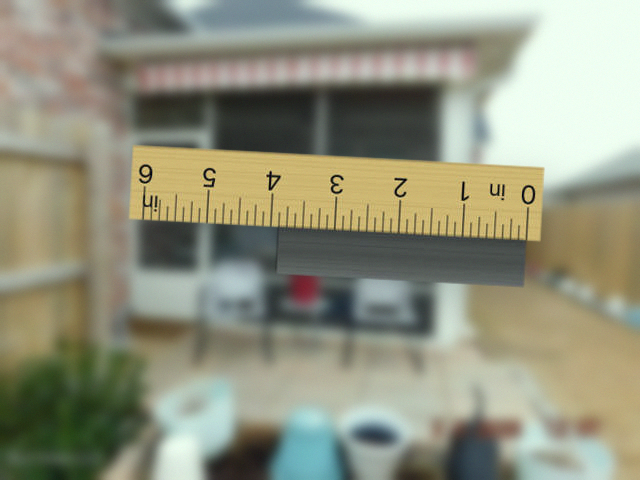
{"value": 3.875, "unit": "in"}
